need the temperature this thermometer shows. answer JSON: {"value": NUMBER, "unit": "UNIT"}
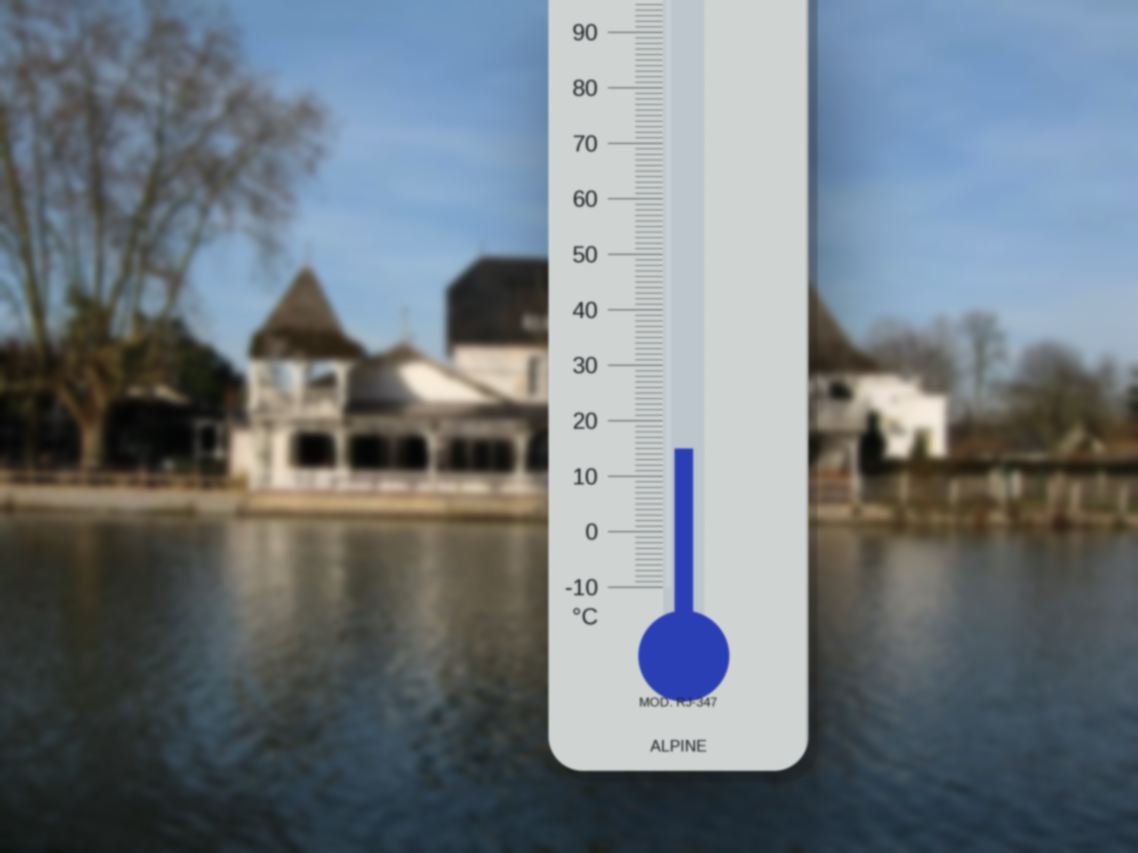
{"value": 15, "unit": "°C"}
